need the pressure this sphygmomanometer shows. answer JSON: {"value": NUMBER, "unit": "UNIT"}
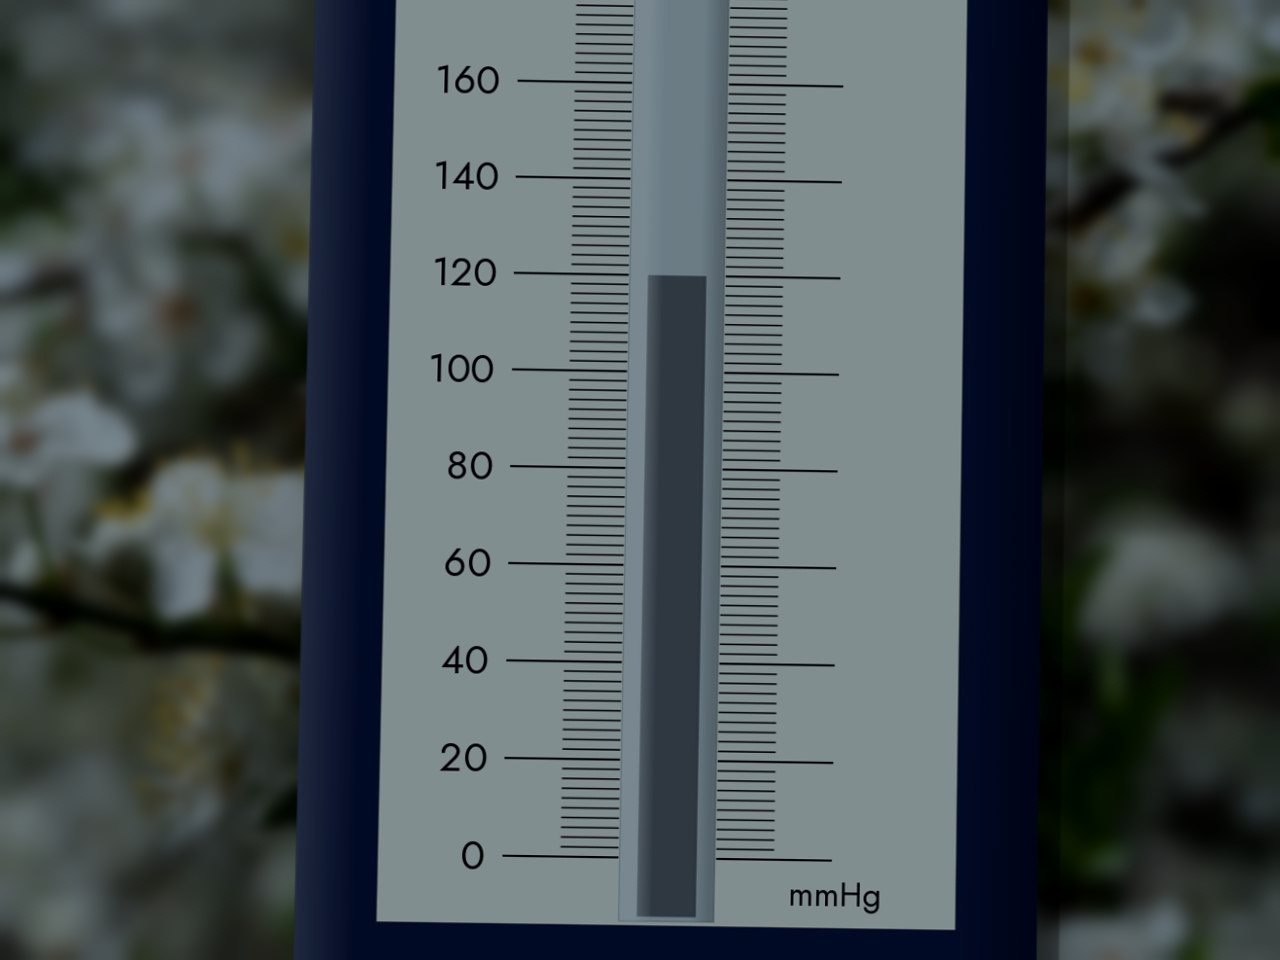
{"value": 120, "unit": "mmHg"}
